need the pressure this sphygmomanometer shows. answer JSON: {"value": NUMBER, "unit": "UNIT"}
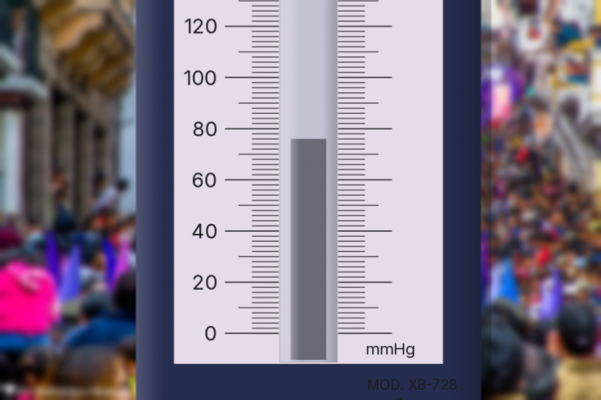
{"value": 76, "unit": "mmHg"}
